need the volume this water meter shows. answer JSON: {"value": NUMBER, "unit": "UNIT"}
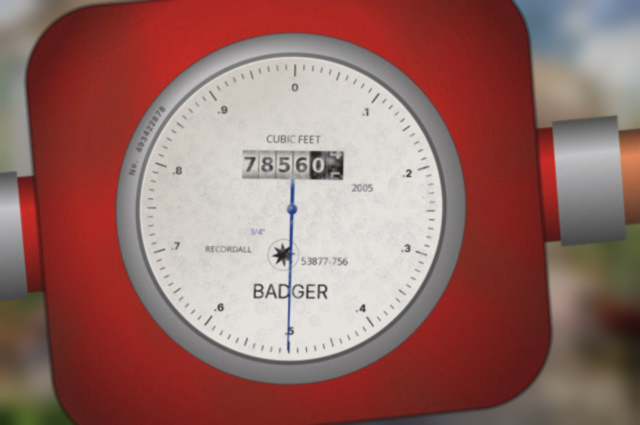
{"value": 785604.50, "unit": "ft³"}
